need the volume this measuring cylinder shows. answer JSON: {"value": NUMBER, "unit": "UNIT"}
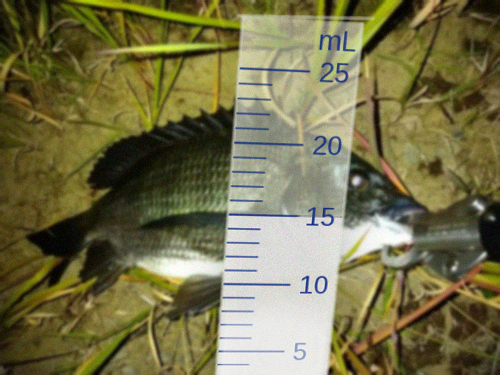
{"value": 15, "unit": "mL"}
